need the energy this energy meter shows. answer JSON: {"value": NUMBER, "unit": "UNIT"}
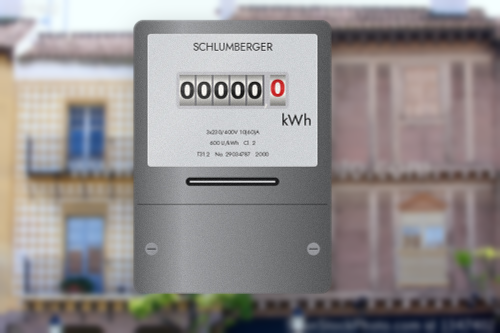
{"value": 0.0, "unit": "kWh"}
